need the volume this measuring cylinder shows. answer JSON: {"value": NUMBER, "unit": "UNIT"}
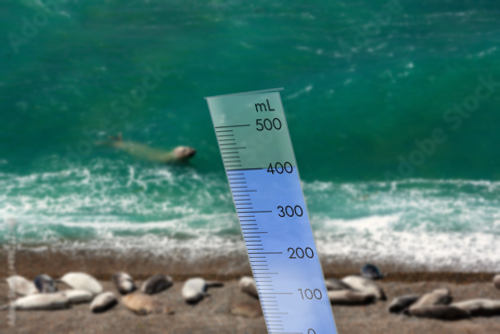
{"value": 400, "unit": "mL"}
